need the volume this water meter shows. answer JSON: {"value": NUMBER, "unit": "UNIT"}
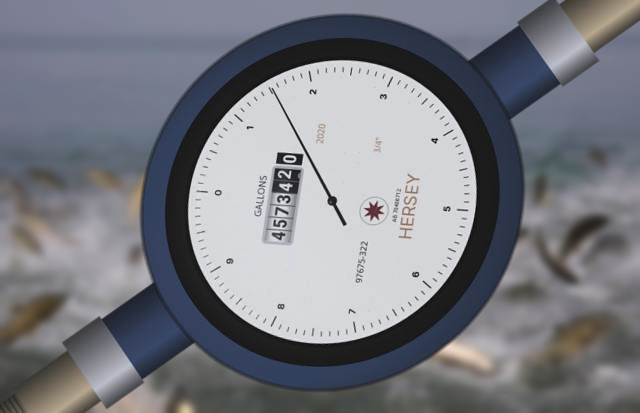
{"value": 4573421.5, "unit": "gal"}
